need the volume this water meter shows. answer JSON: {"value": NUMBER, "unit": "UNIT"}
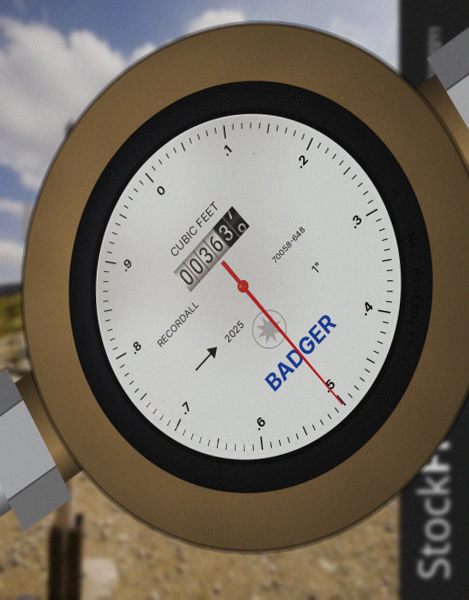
{"value": 3637.50, "unit": "ft³"}
